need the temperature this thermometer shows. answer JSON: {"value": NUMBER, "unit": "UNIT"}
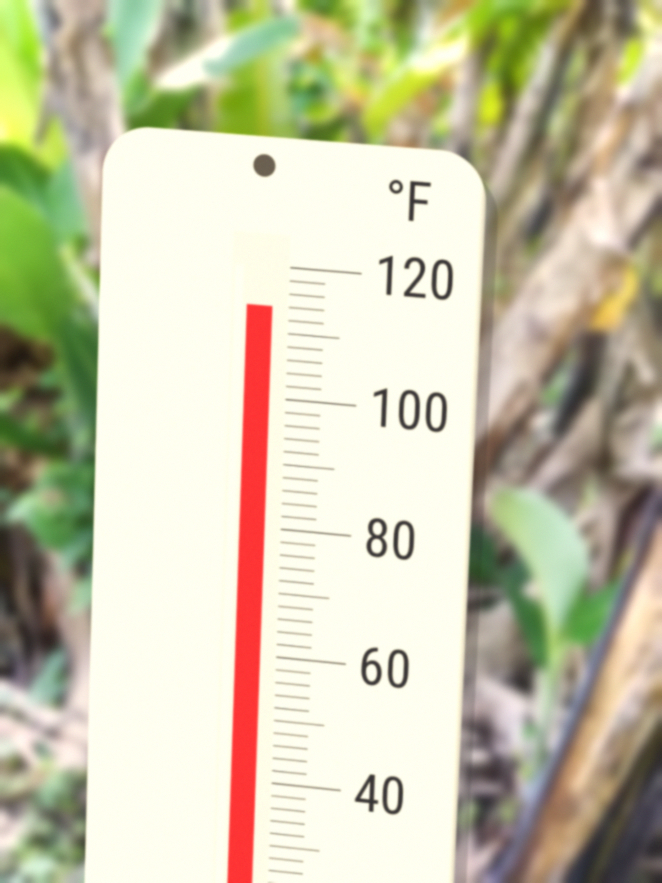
{"value": 114, "unit": "°F"}
